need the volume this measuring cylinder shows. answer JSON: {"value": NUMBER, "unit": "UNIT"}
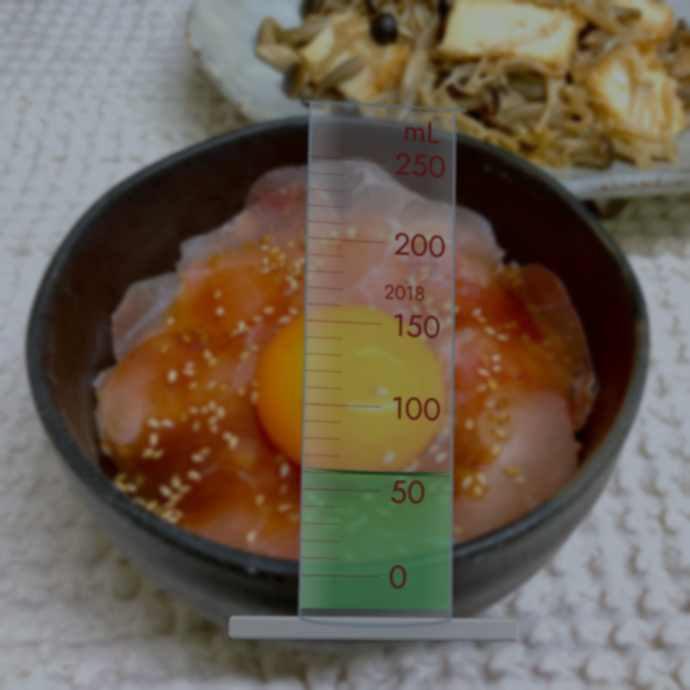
{"value": 60, "unit": "mL"}
